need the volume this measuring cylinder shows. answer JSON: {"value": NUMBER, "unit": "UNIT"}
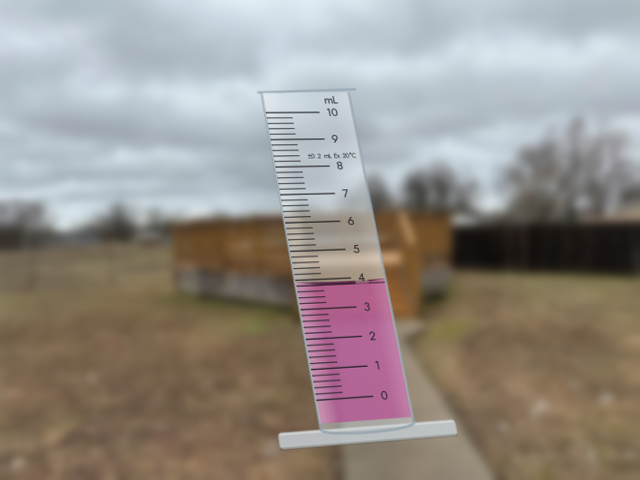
{"value": 3.8, "unit": "mL"}
